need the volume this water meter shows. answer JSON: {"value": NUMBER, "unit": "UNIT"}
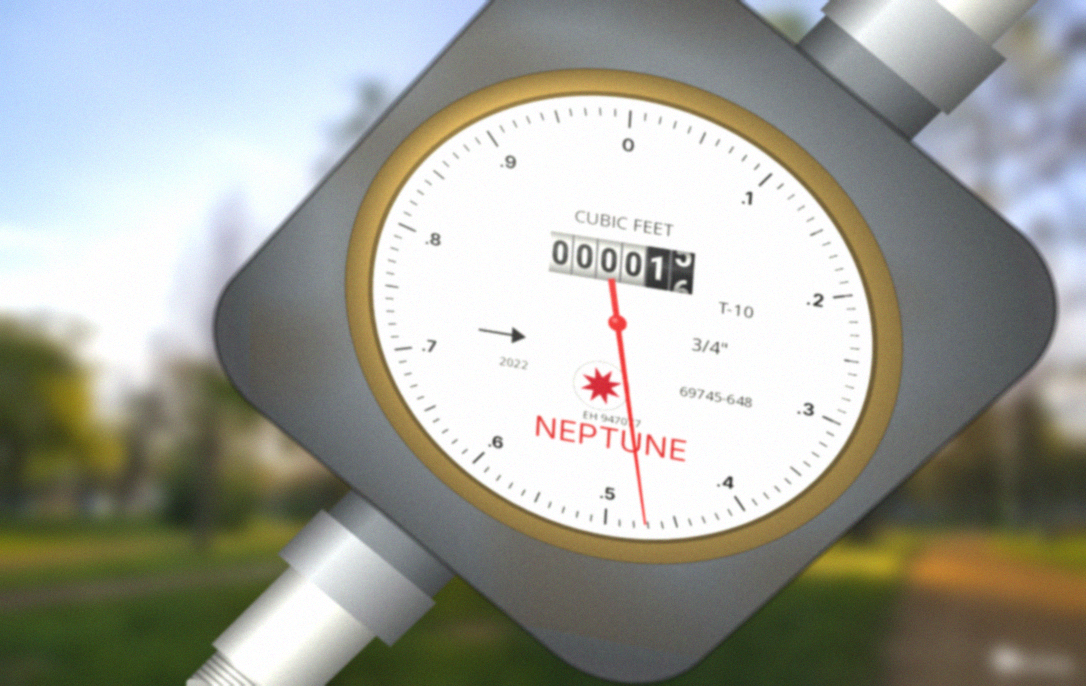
{"value": 15.47, "unit": "ft³"}
